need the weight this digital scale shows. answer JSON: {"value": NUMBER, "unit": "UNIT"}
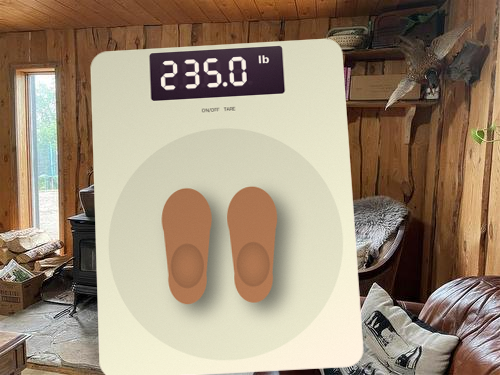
{"value": 235.0, "unit": "lb"}
